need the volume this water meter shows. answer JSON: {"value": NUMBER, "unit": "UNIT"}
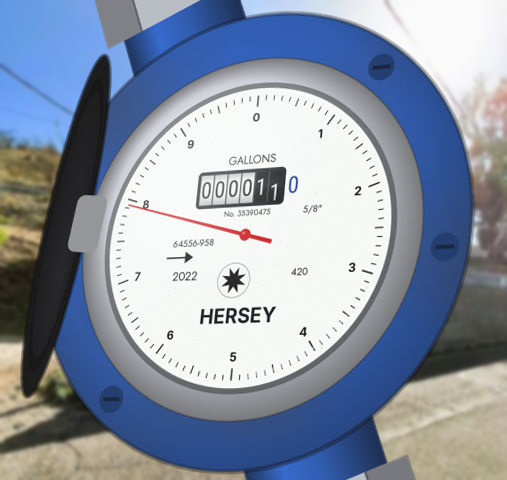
{"value": 107.9, "unit": "gal"}
